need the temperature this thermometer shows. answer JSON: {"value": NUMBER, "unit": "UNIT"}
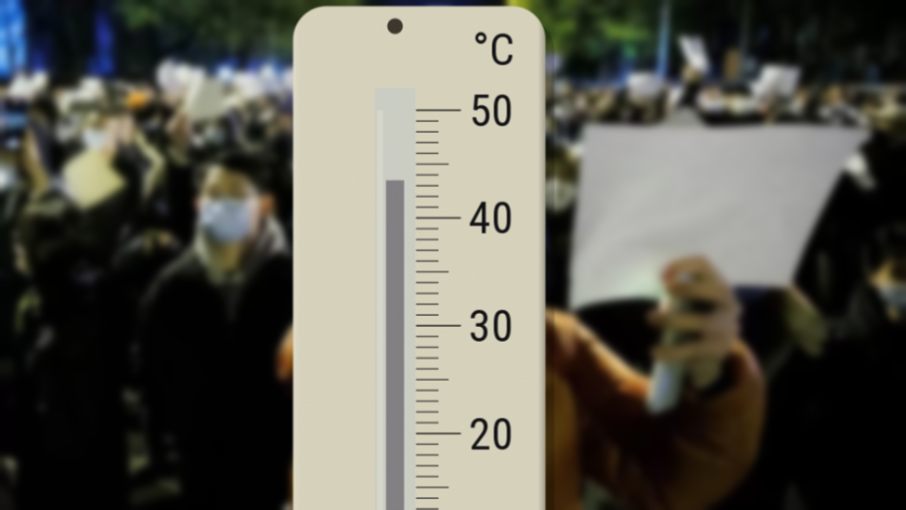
{"value": 43.5, "unit": "°C"}
